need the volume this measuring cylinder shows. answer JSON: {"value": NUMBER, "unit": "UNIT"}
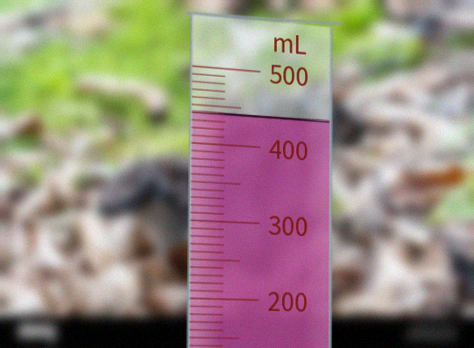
{"value": 440, "unit": "mL"}
